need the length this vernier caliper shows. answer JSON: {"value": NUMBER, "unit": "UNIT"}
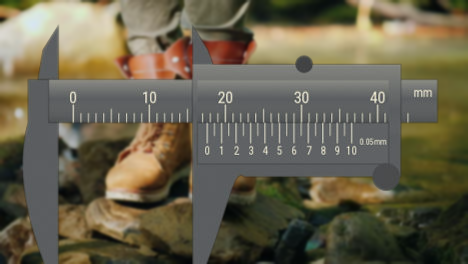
{"value": 17.6, "unit": "mm"}
